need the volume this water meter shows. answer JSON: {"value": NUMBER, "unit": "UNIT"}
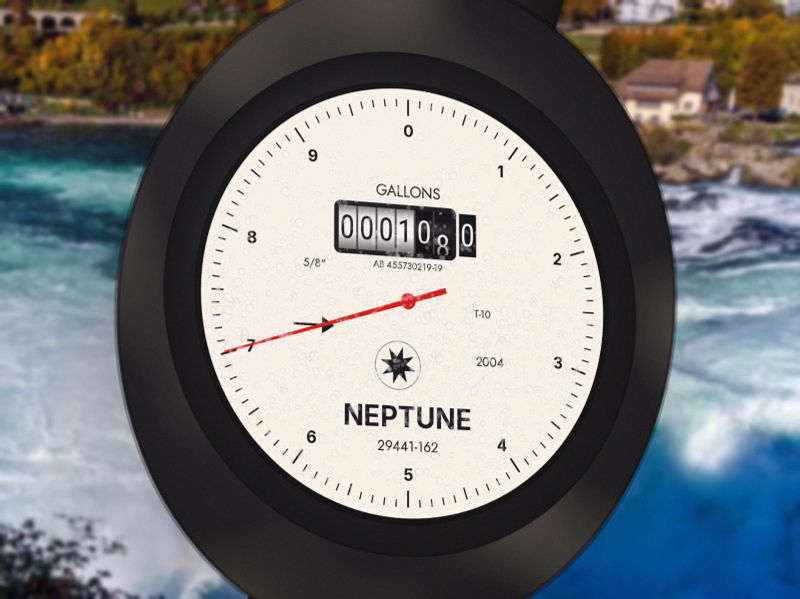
{"value": 1077.0, "unit": "gal"}
